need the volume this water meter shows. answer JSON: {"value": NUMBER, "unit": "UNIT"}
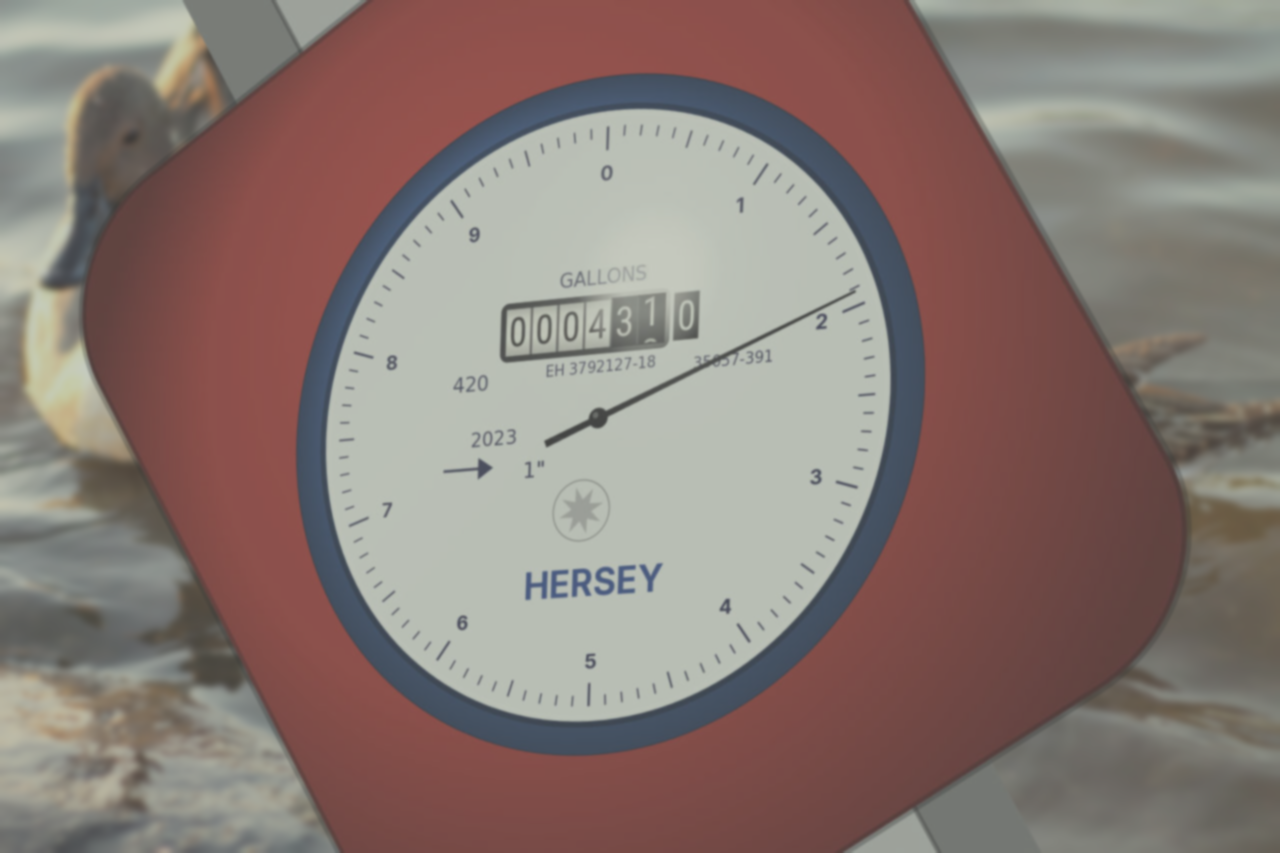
{"value": 4311.9, "unit": "gal"}
